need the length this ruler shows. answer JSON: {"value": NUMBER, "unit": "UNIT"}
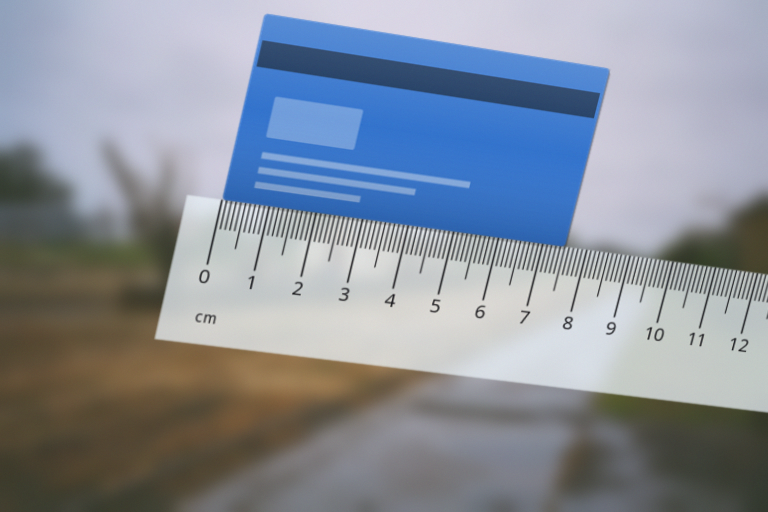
{"value": 7.5, "unit": "cm"}
